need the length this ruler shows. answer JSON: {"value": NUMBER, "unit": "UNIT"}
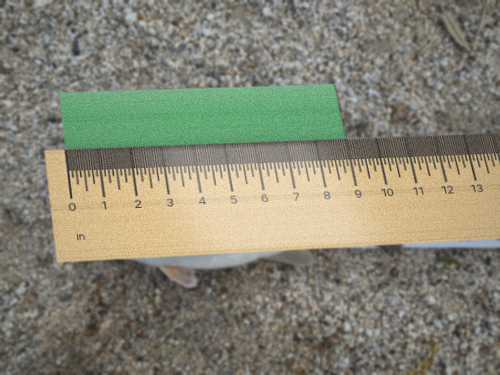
{"value": 9, "unit": "in"}
